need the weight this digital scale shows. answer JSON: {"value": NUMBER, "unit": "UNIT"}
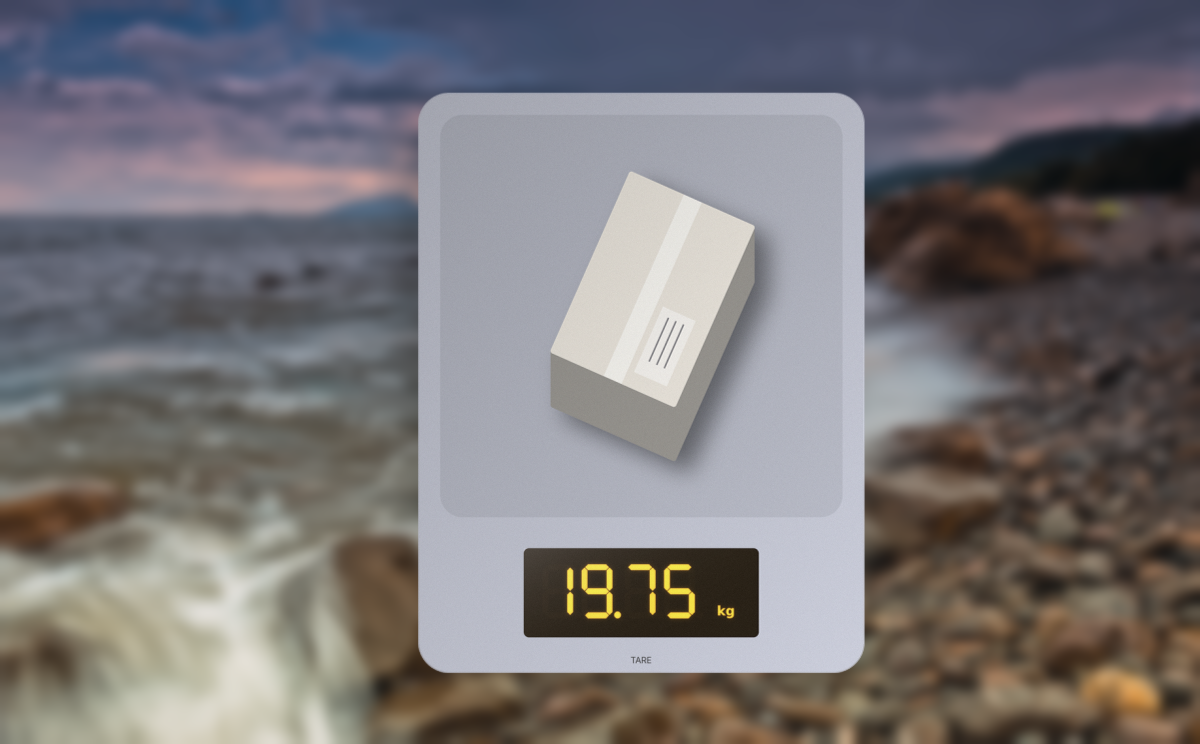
{"value": 19.75, "unit": "kg"}
